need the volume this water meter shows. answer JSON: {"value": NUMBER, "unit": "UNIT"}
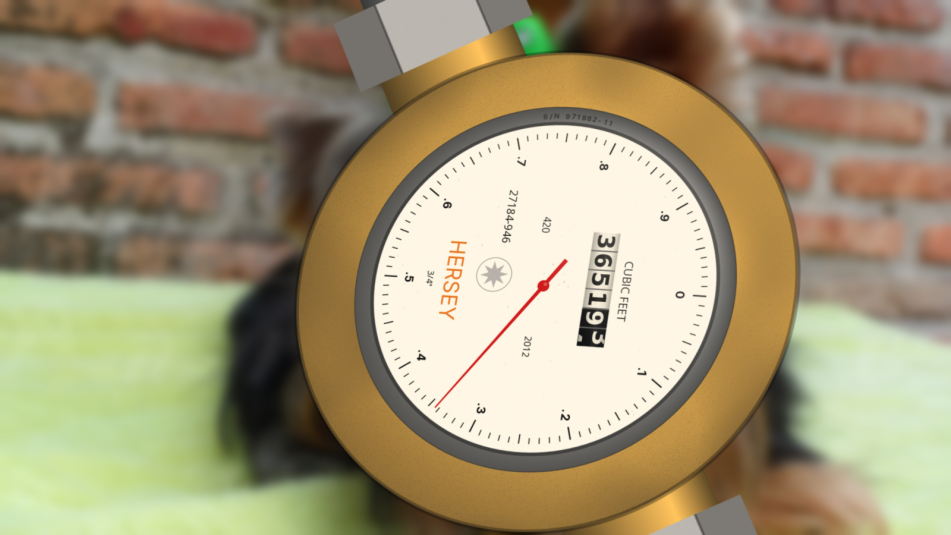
{"value": 365193.34, "unit": "ft³"}
